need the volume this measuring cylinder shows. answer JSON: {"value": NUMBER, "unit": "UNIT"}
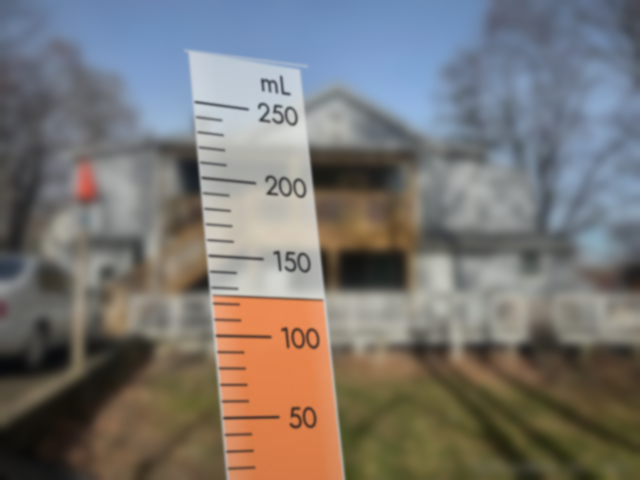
{"value": 125, "unit": "mL"}
